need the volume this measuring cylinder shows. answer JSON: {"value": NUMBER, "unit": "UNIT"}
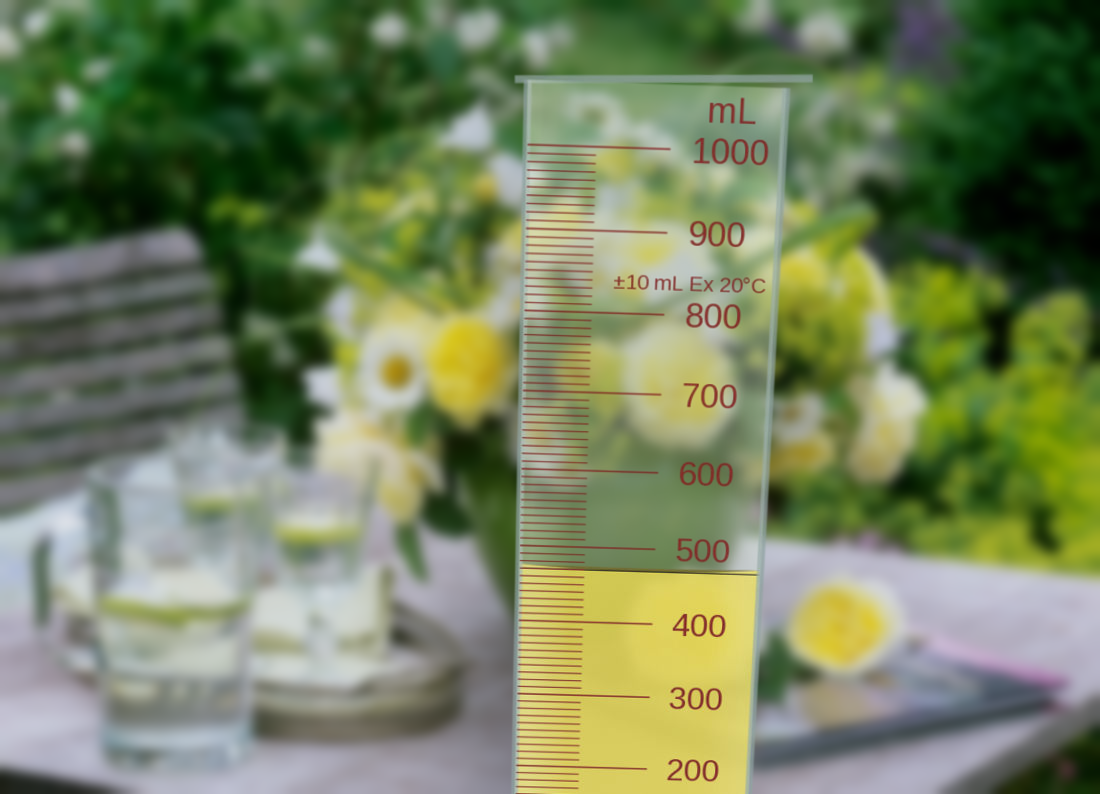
{"value": 470, "unit": "mL"}
